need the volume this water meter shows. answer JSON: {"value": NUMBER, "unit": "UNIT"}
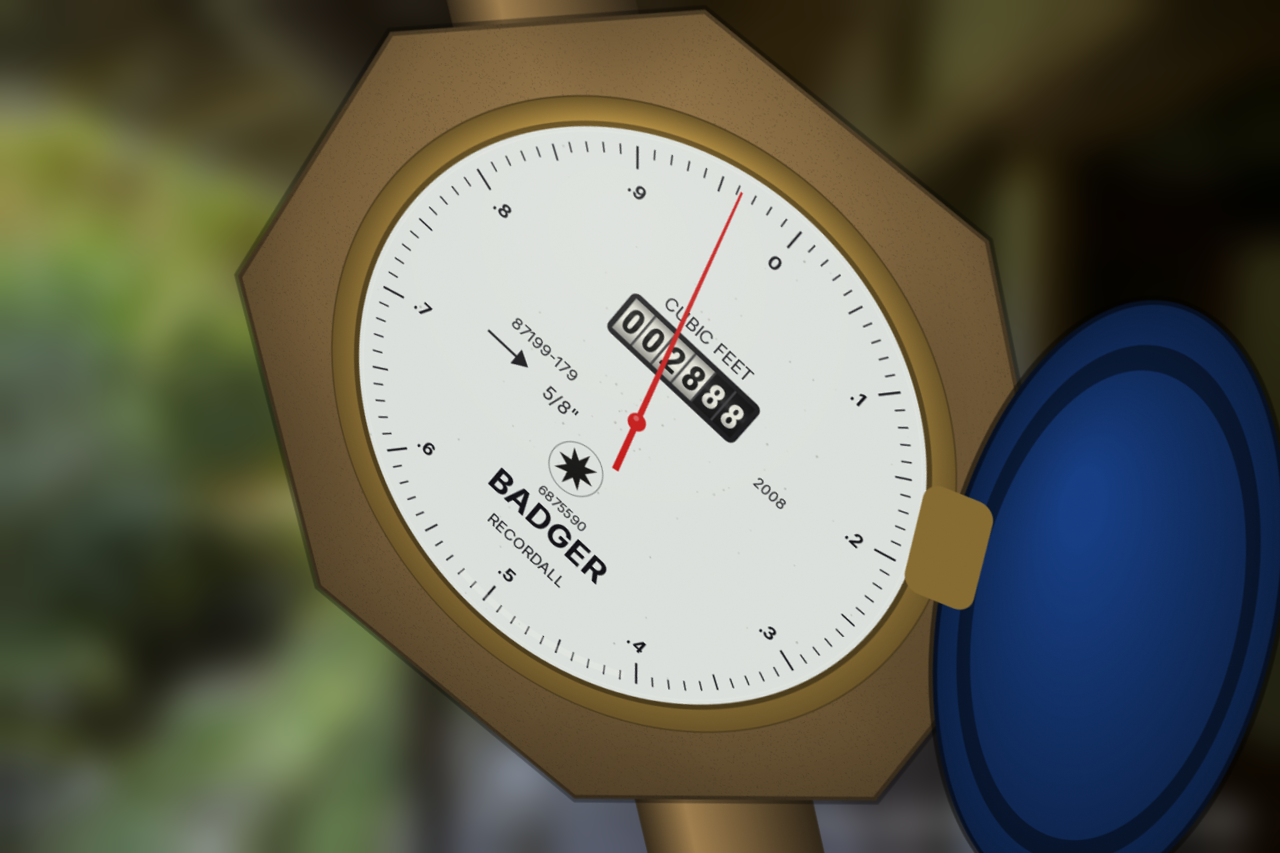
{"value": 2887.96, "unit": "ft³"}
